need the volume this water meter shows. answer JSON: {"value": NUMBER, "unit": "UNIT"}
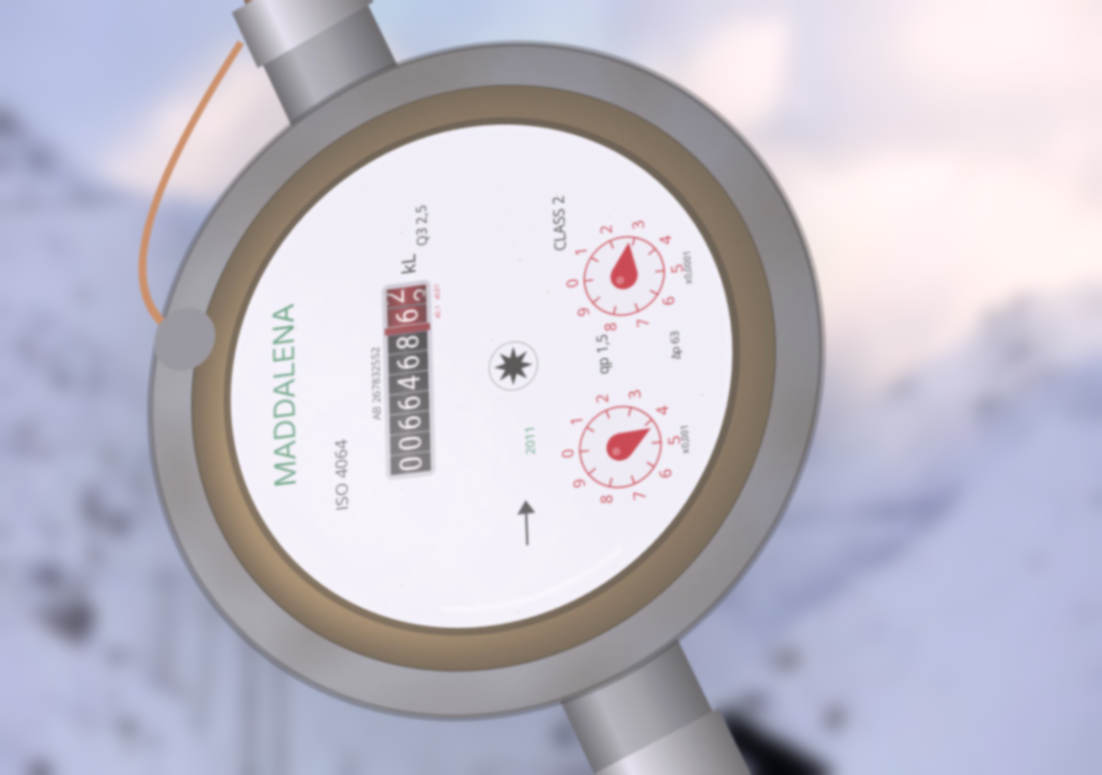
{"value": 66468.6242, "unit": "kL"}
